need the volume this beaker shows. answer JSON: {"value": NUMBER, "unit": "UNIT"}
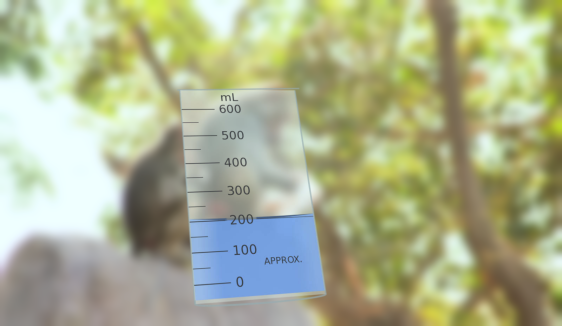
{"value": 200, "unit": "mL"}
